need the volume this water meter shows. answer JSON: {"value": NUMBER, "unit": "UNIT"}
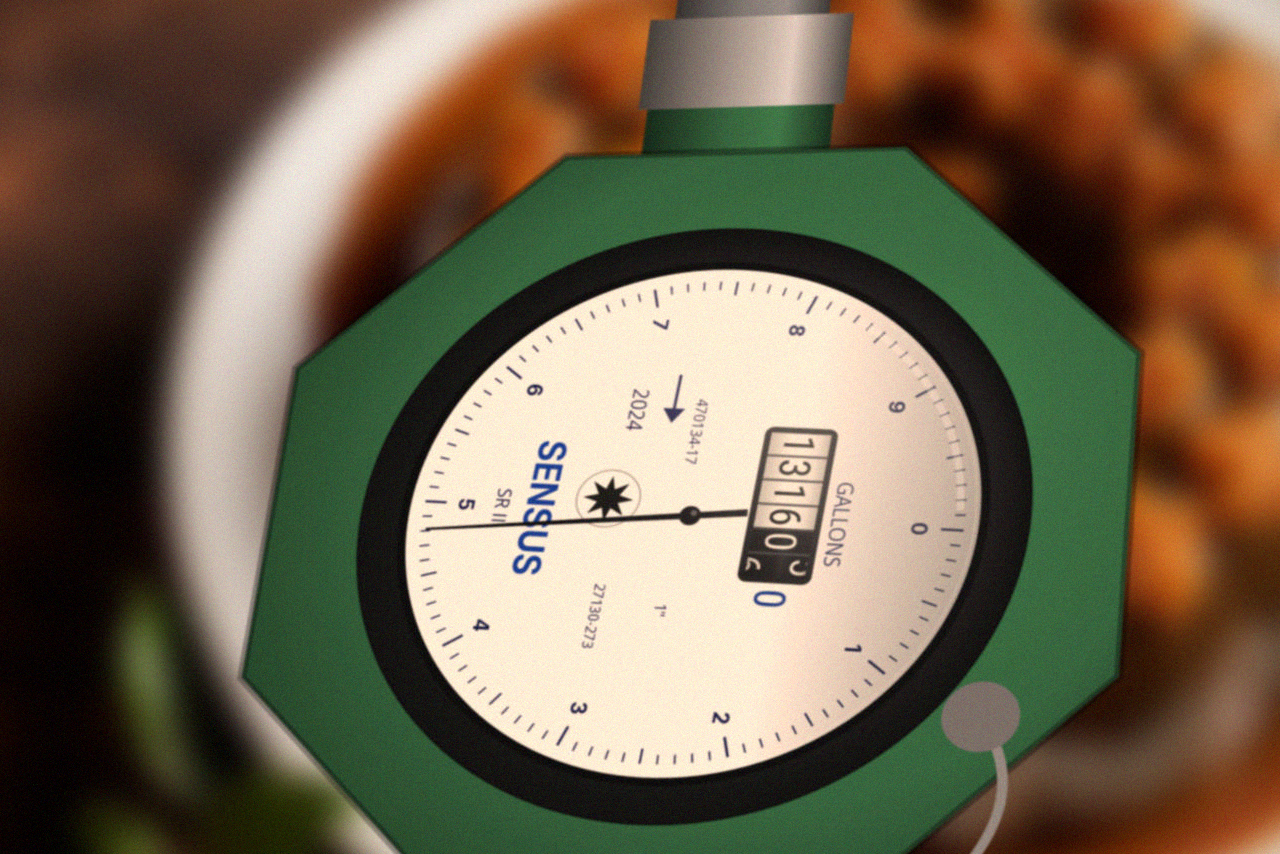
{"value": 1316054.8, "unit": "gal"}
